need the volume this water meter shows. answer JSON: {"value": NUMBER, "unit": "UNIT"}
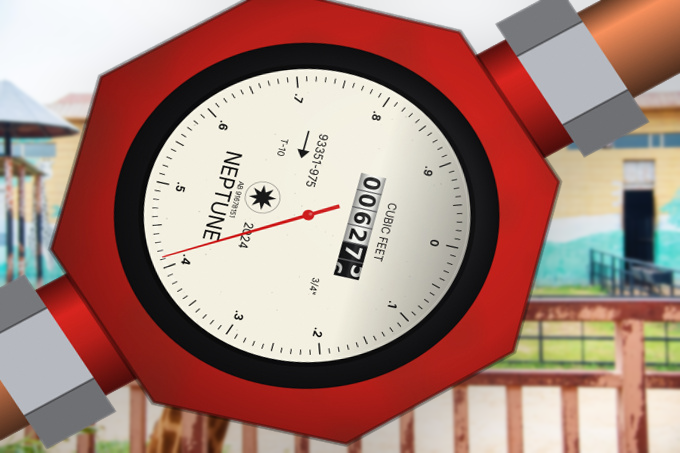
{"value": 6275.41, "unit": "ft³"}
